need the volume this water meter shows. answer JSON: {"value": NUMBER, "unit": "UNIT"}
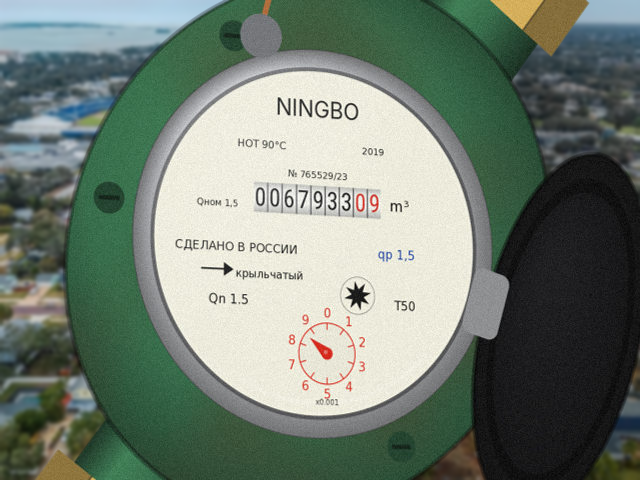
{"value": 67933.098, "unit": "m³"}
